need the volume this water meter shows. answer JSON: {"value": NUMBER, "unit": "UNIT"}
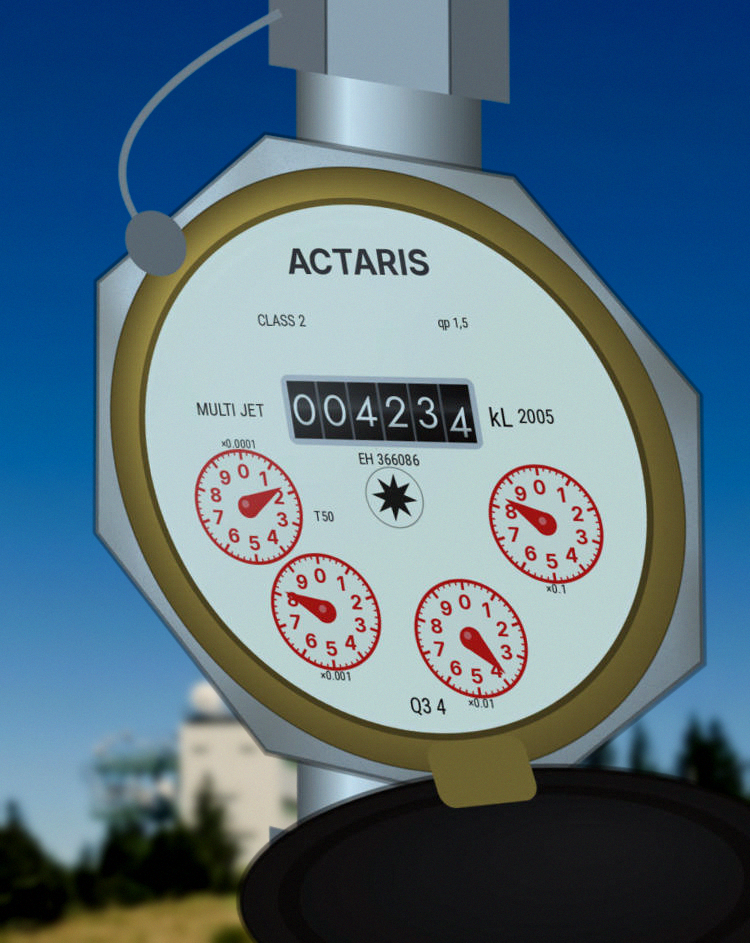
{"value": 4233.8381, "unit": "kL"}
